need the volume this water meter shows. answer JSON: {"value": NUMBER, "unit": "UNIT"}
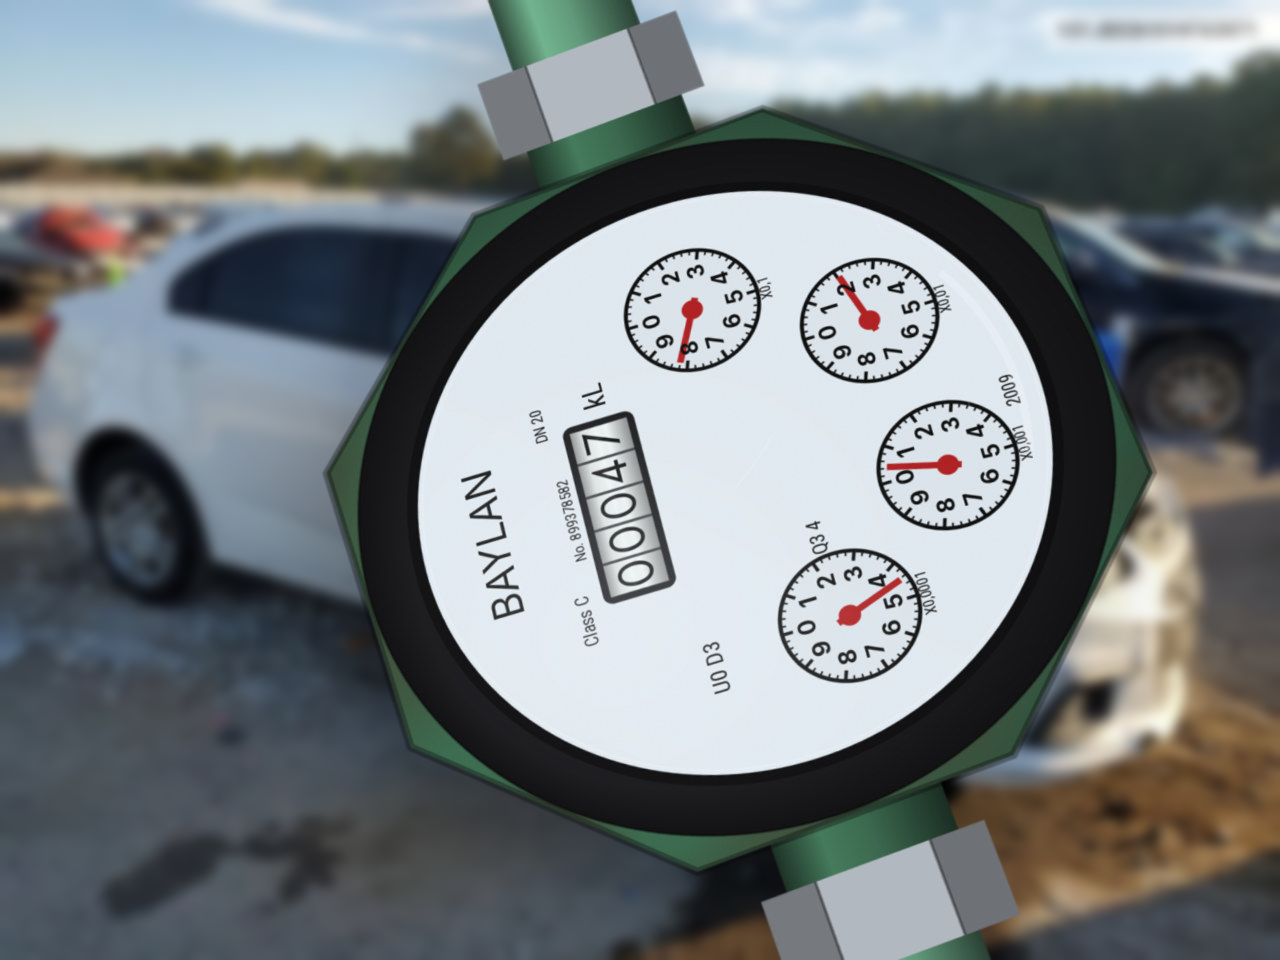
{"value": 47.8204, "unit": "kL"}
